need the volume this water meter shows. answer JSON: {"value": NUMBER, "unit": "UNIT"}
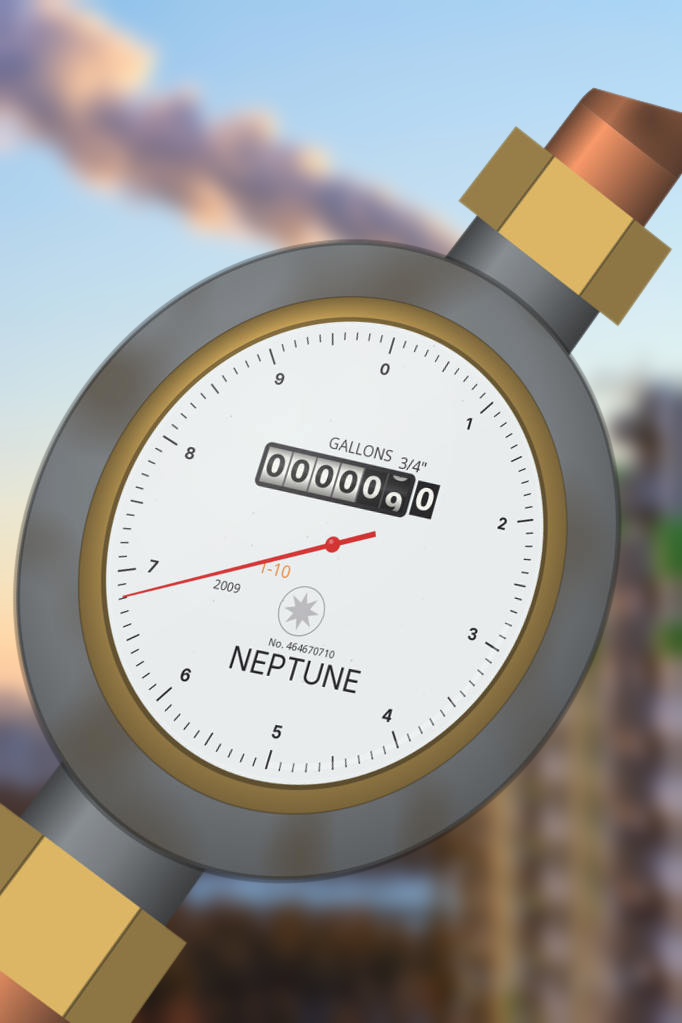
{"value": 86.8, "unit": "gal"}
